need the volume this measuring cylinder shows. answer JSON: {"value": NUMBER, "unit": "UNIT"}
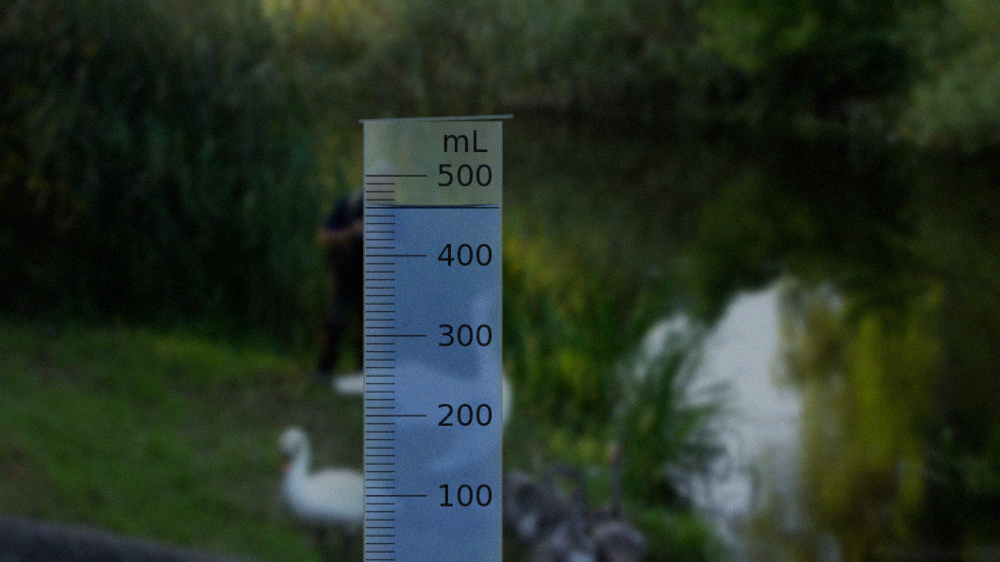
{"value": 460, "unit": "mL"}
